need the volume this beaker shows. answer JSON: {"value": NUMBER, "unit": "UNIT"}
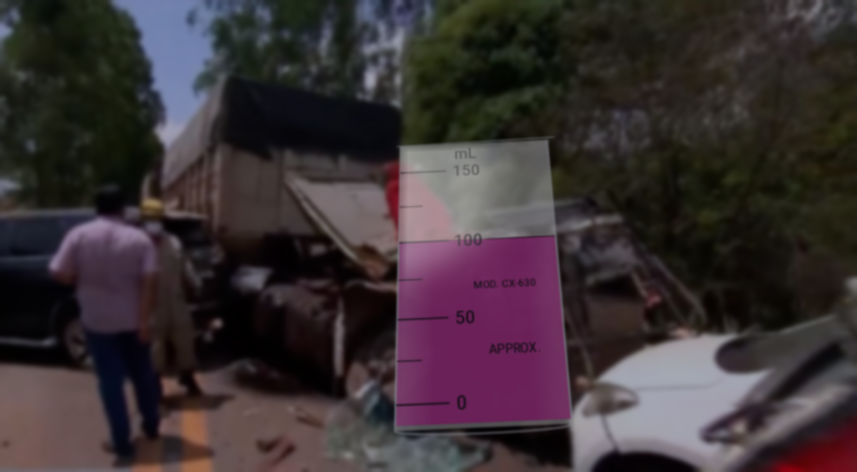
{"value": 100, "unit": "mL"}
